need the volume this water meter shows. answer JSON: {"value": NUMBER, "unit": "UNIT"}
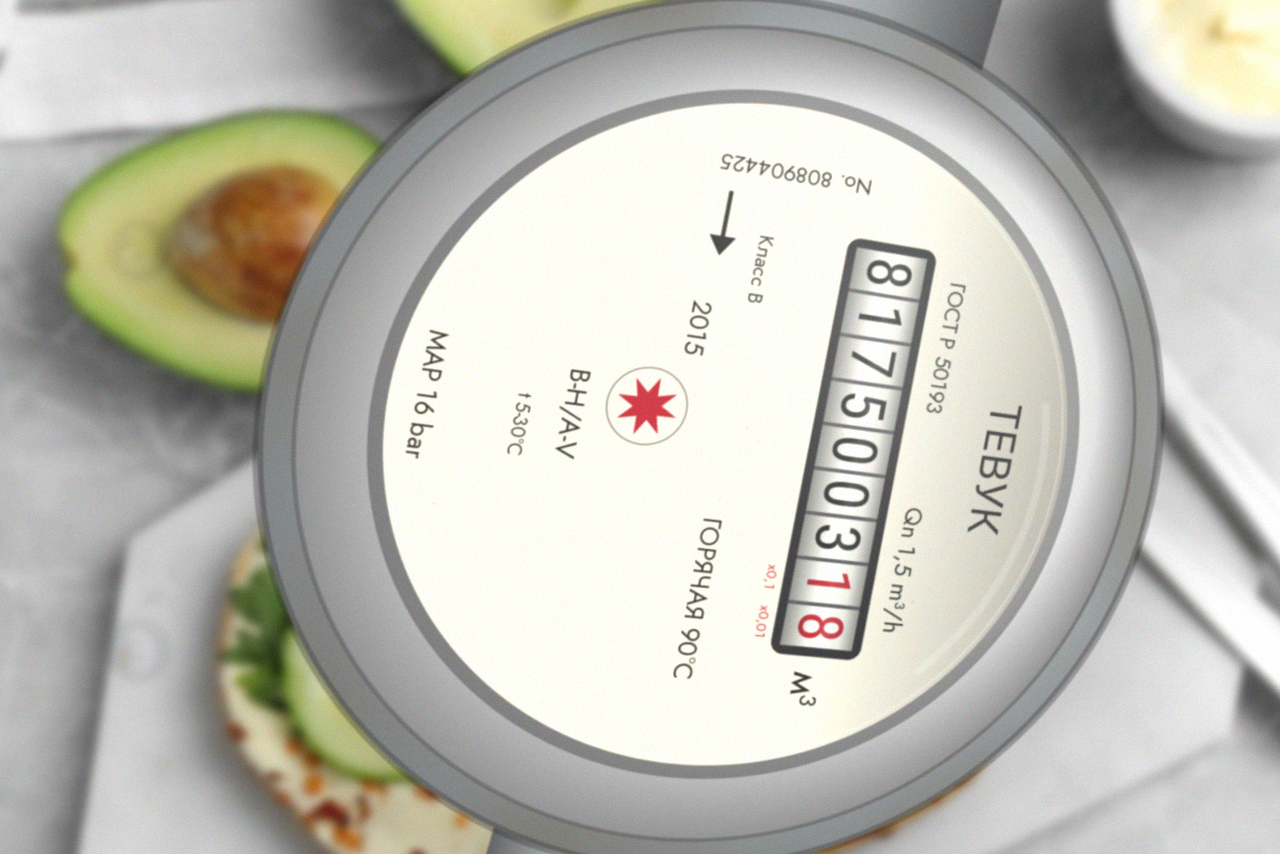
{"value": 8175003.18, "unit": "m³"}
